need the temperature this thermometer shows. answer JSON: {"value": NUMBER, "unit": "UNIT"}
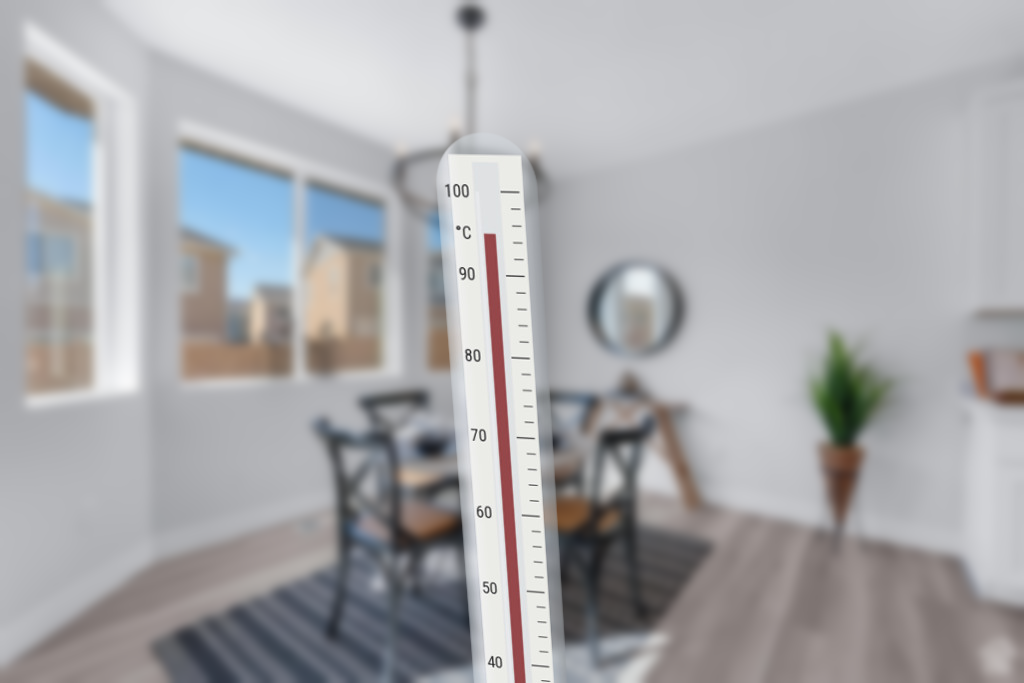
{"value": 95, "unit": "°C"}
